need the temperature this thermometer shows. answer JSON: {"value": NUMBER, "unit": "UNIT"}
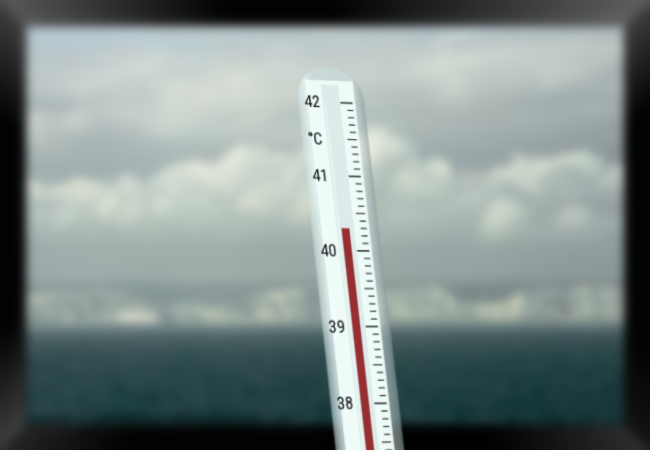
{"value": 40.3, "unit": "°C"}
